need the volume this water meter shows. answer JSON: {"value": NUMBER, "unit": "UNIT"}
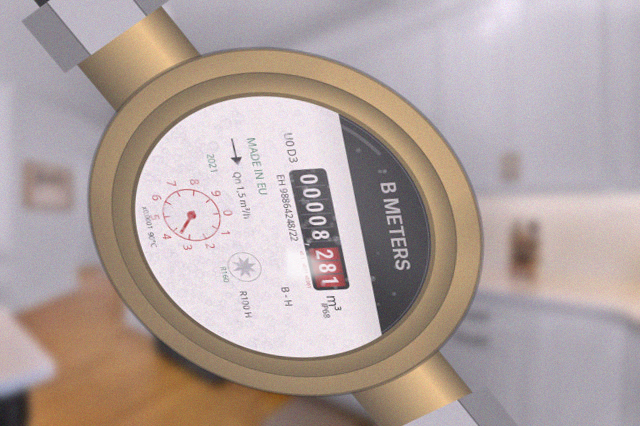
{"value": 8.2813, "unit": "m³"}
